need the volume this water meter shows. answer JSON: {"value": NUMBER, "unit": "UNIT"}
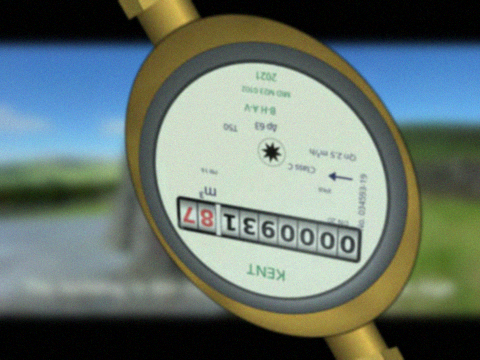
{"value": 931.87, "unit": "m³"}
